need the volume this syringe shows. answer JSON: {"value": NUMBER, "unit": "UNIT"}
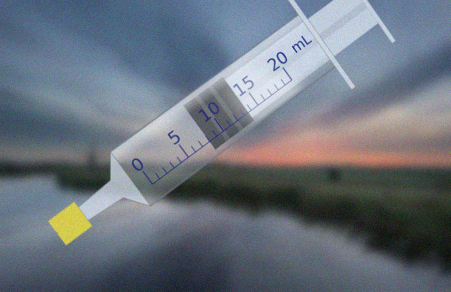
{"value": 8, "unit": "mL"}
